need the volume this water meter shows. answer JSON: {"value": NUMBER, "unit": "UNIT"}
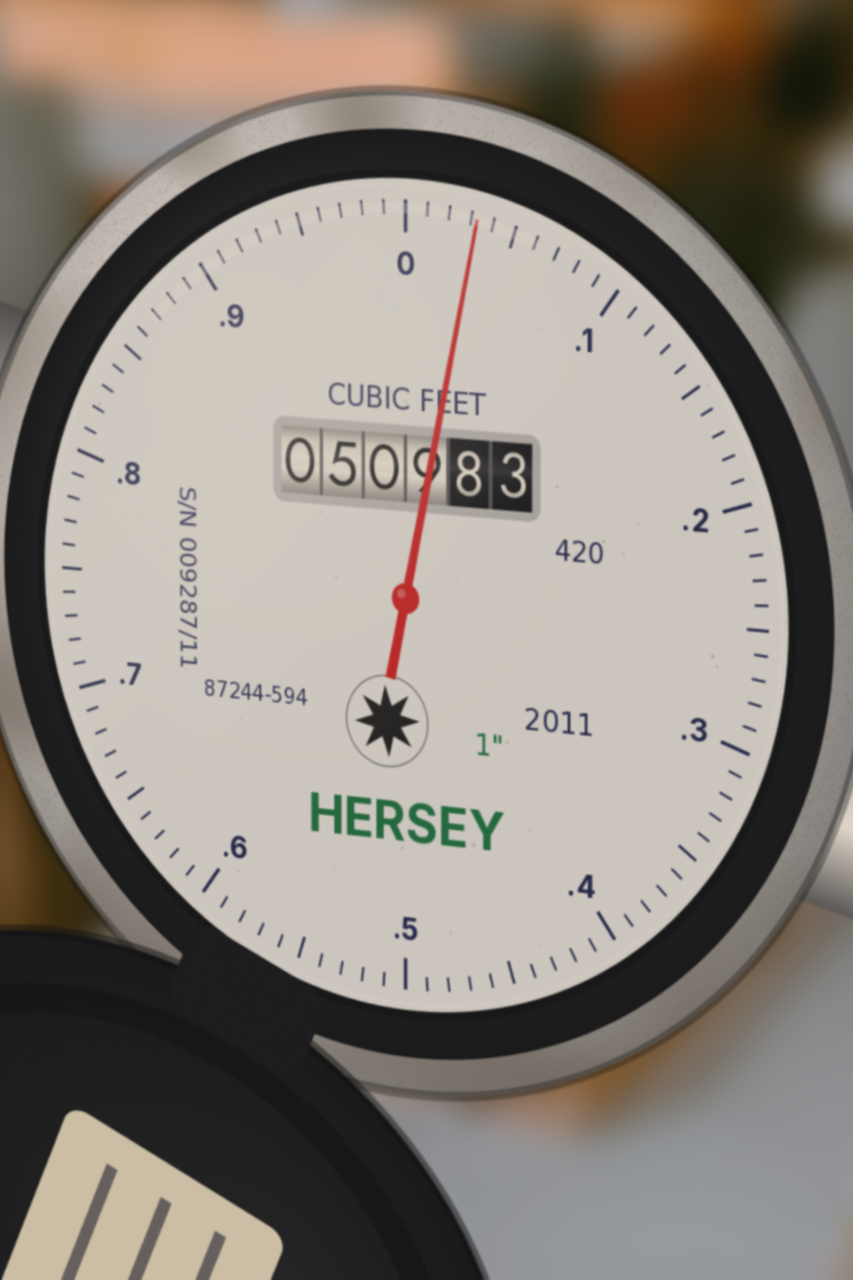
{"value": 50983.03, "unit": "ft³"}
